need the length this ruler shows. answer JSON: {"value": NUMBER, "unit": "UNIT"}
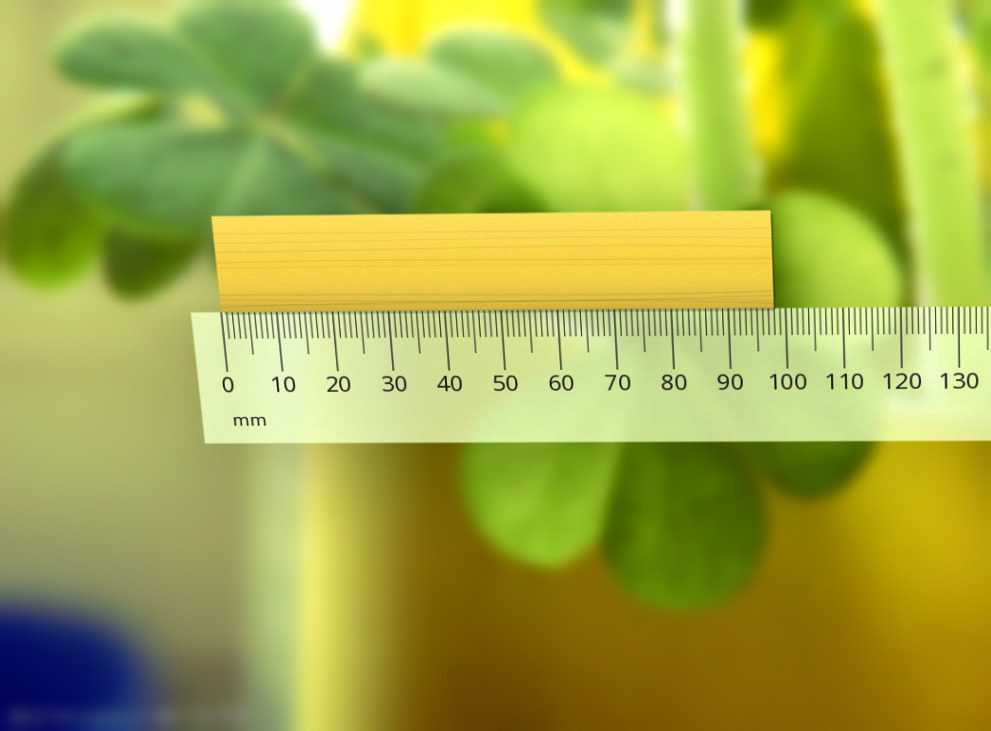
{"value": 98, "unit": "mm"}
